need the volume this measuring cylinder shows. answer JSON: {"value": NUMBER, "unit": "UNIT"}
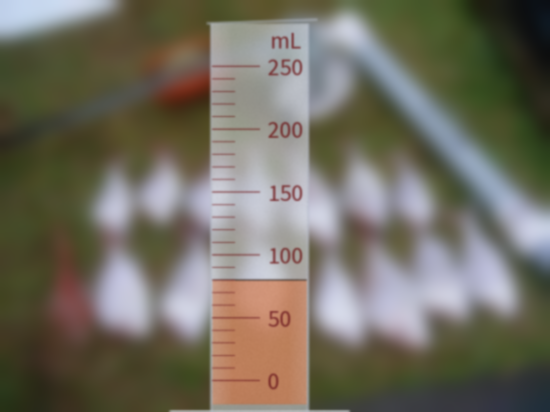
{"value": 80, "unit": "mL"}
